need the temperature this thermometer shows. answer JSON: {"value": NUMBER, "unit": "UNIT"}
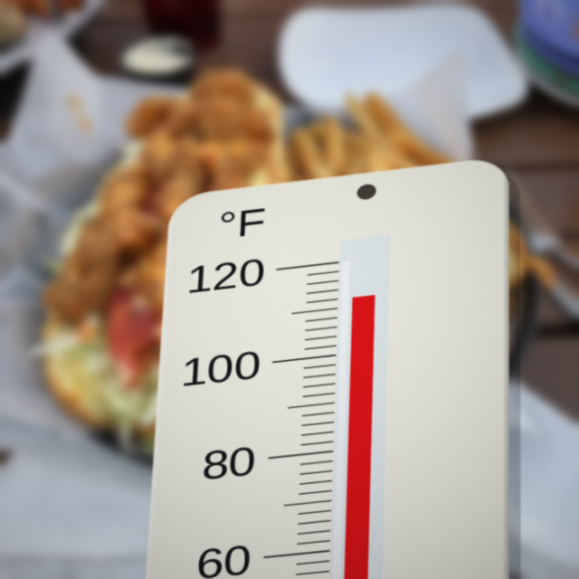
{"value": 112, "unit": "°F"}
